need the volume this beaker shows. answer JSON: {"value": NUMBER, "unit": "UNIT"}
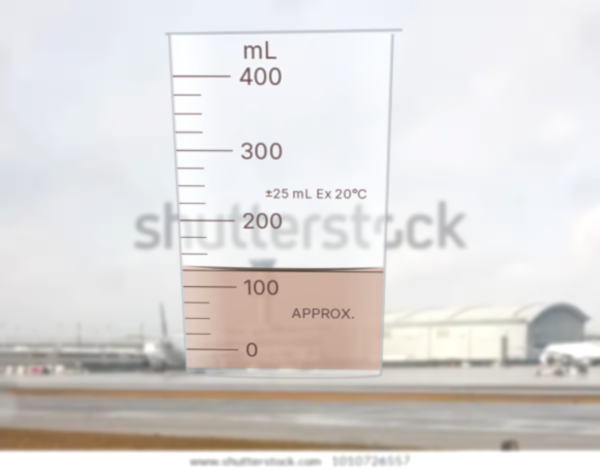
{"value": 125, "unit": "mL"}
